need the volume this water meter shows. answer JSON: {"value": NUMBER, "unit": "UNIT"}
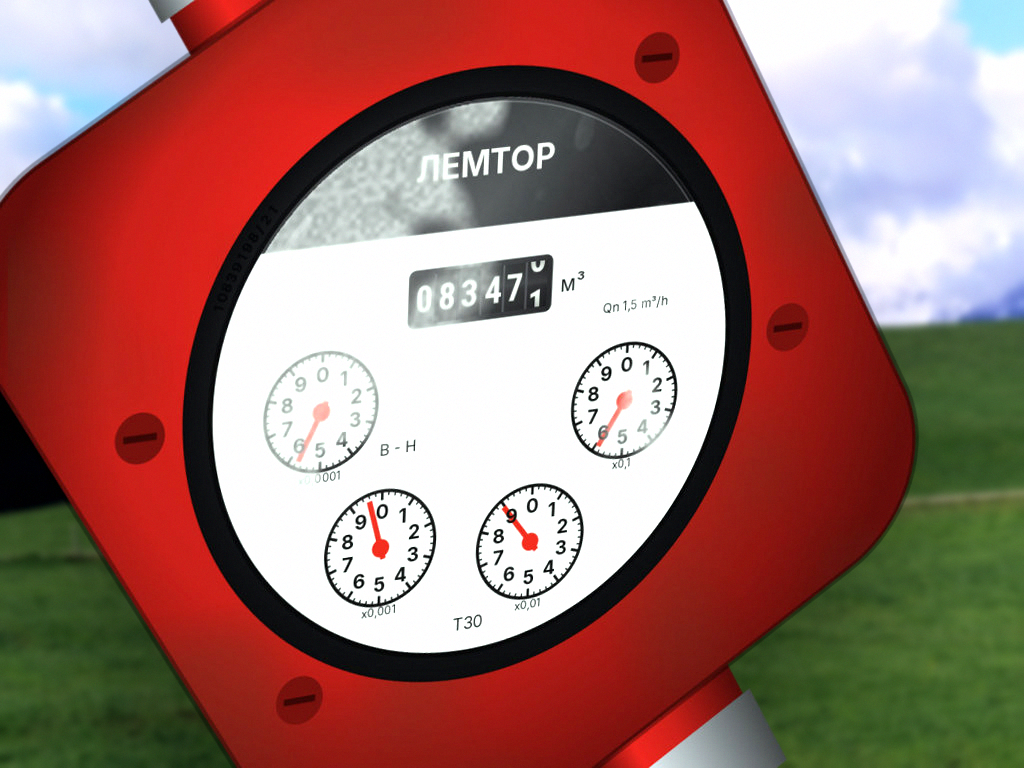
{"value": 83470.5895, "unit": "m³"}
